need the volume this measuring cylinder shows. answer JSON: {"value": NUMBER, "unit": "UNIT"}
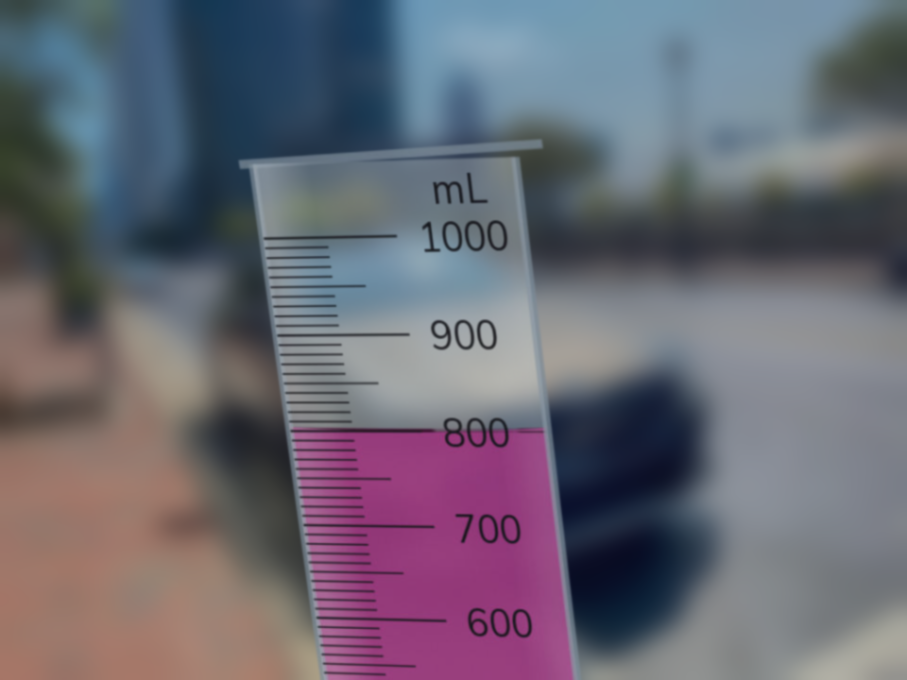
{"value": 800, "unit": "mL"}
